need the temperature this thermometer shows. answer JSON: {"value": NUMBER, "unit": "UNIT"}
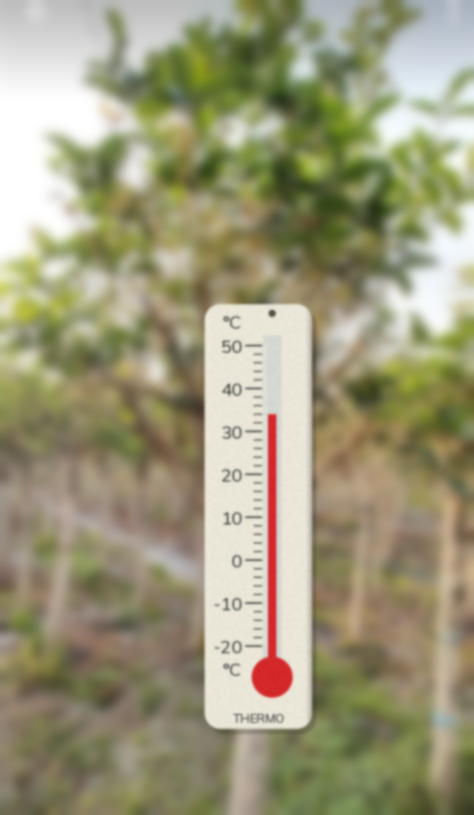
{"value": 34, "unit": "°C"}
